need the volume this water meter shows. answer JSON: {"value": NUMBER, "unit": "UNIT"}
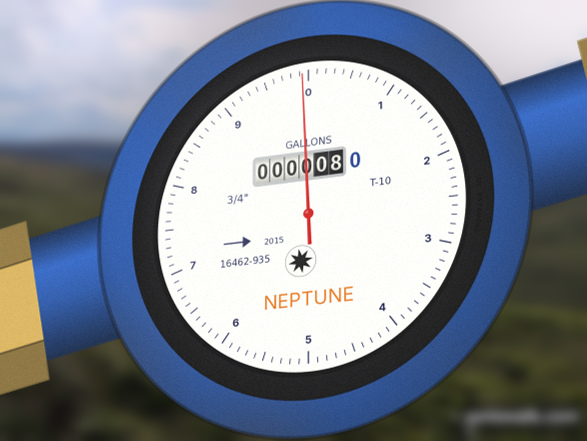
{"value": 79.9, "unit": "gal"}
